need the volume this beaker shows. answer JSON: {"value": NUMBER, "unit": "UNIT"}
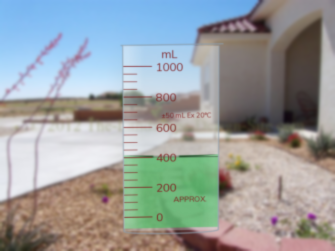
{"value": 400, "unit": "mL"}
